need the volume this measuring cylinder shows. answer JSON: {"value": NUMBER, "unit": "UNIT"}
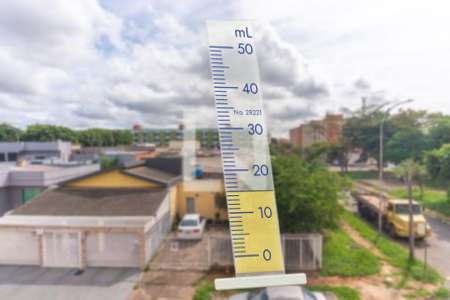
{"value": 15, "unit": "mL"}
